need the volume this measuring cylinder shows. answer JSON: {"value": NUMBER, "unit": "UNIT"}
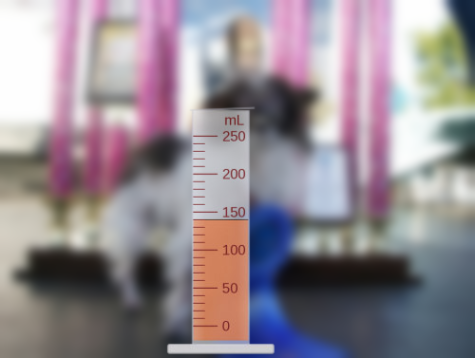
{"value": 140, "unit": "mL"}
